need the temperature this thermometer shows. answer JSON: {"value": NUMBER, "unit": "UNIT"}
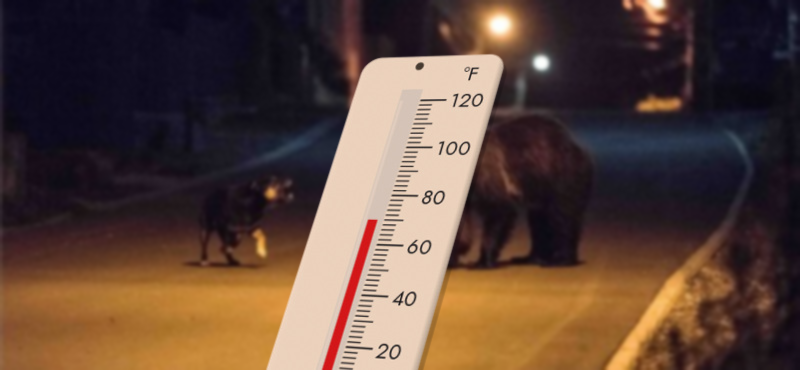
{"value": 70, "unit": "°F"}
